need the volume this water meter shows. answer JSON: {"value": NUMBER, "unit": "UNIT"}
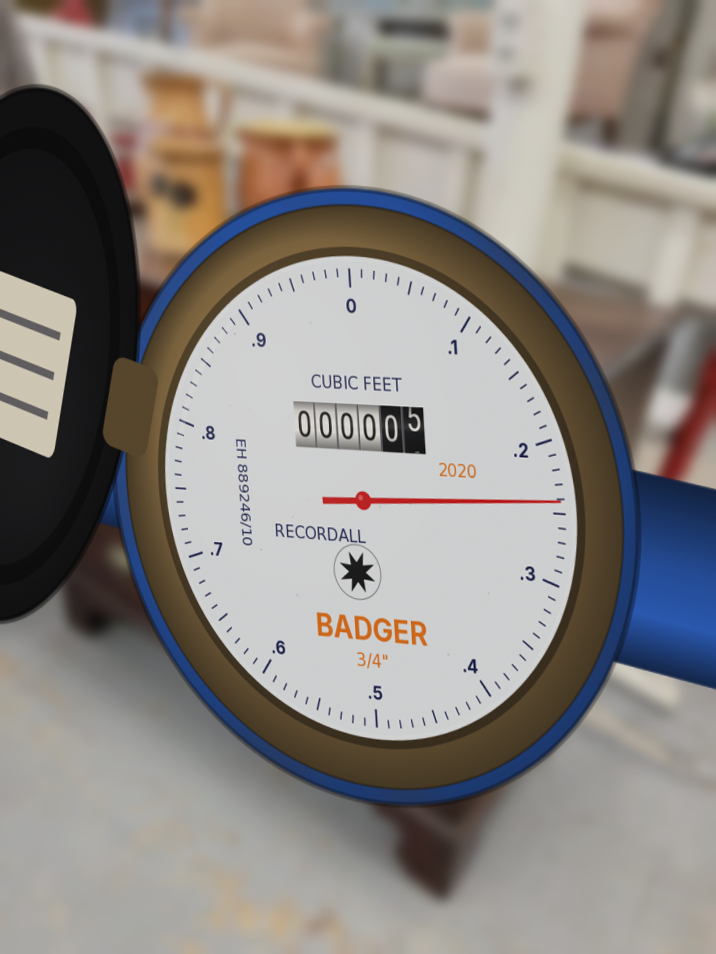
{"value": 5.24, "unit": "ft³"}
